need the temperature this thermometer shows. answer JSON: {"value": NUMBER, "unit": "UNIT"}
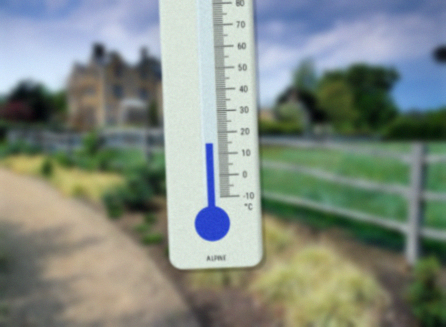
{"value": 15, "unit": "°C"}
